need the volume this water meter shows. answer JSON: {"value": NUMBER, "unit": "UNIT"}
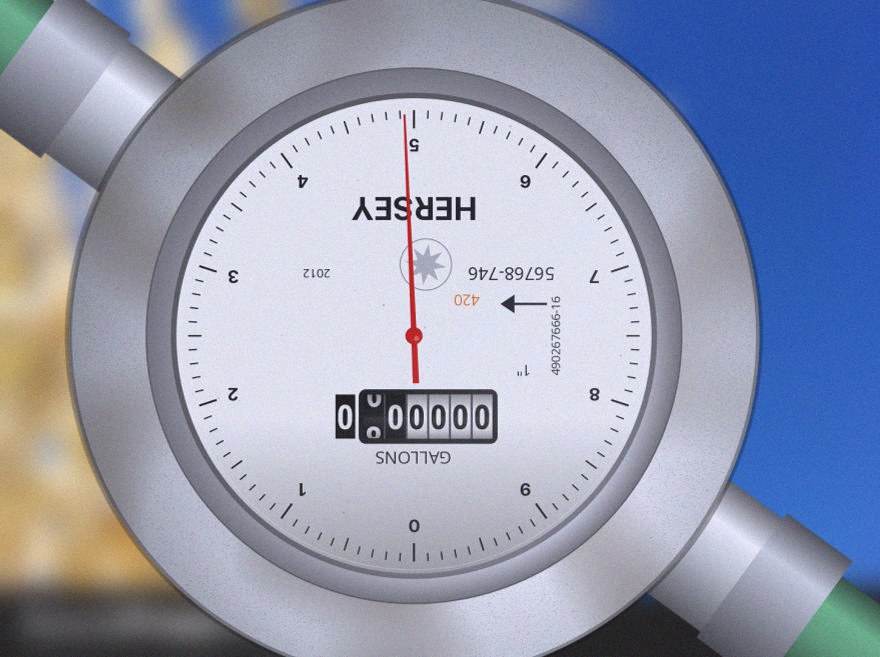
{"value": 84.9, "unit": "gal"}
